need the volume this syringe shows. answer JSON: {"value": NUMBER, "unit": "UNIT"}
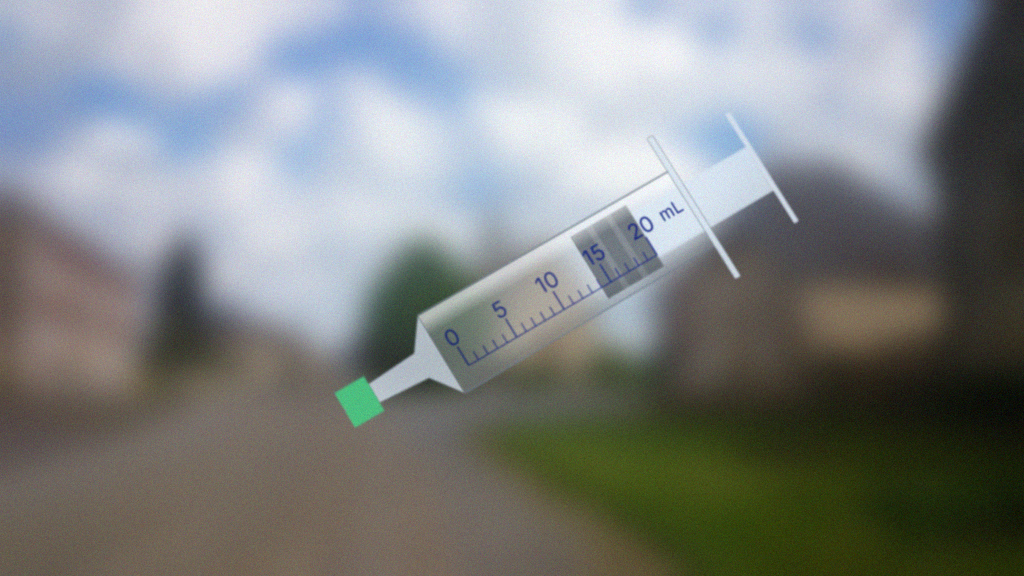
{"value": 14, "unit": "mL"}
